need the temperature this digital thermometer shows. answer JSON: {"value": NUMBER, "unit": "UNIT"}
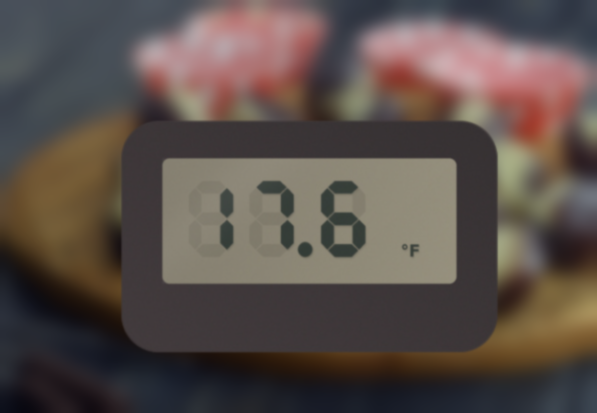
{"value": 17.6, "unit": "°F"}
